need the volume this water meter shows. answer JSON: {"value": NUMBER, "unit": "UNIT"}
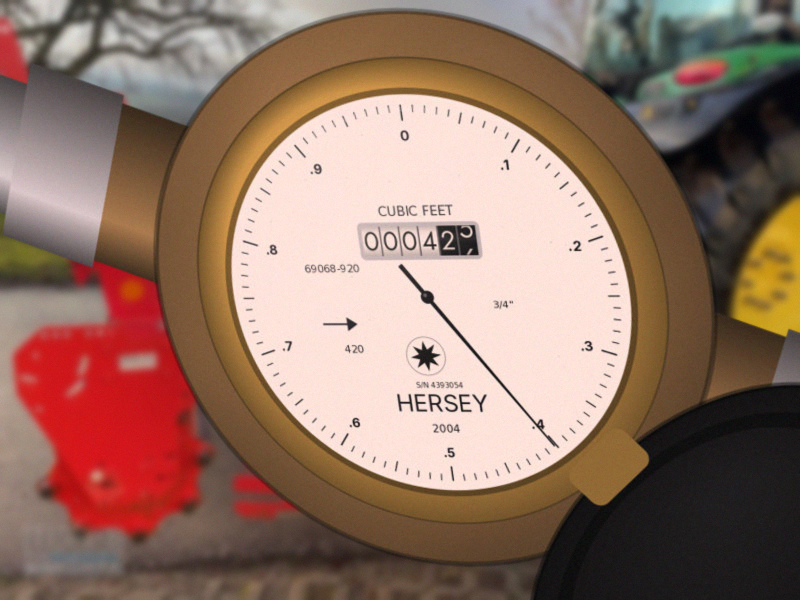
{"value": 425.40, "unit": "ft³"}
